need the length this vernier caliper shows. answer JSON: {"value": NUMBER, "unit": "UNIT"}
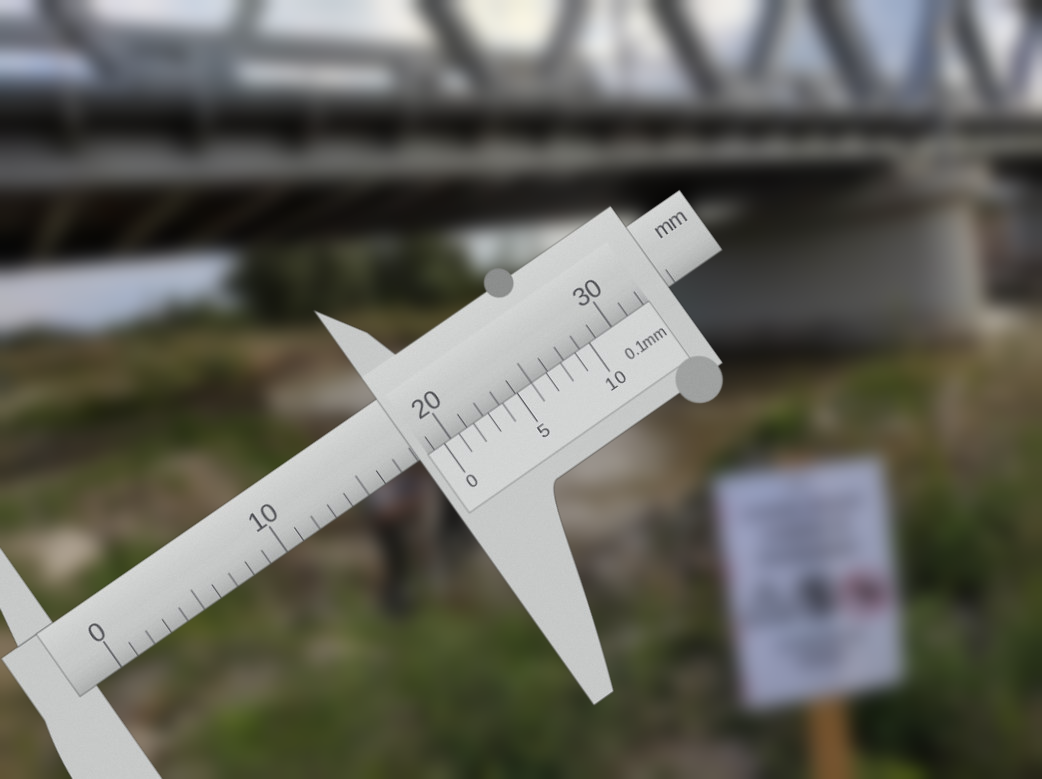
{"value": 19.6, "unit": "mm"}
